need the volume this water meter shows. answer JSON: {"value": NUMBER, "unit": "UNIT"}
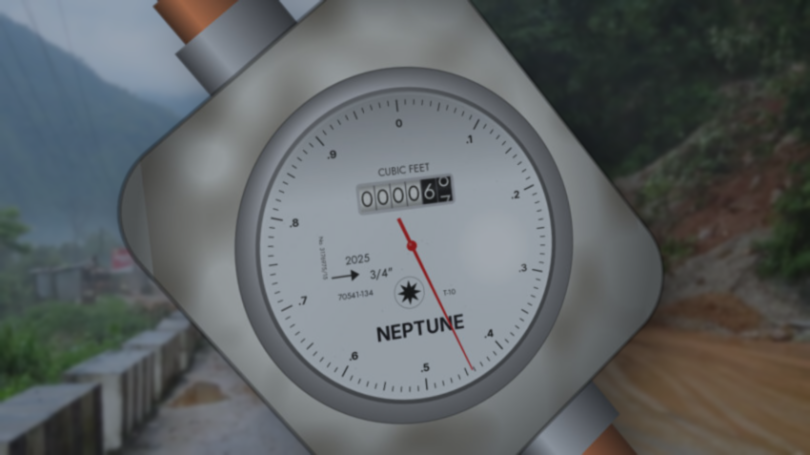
{"value": 66.44, "unit": "ft³"}
